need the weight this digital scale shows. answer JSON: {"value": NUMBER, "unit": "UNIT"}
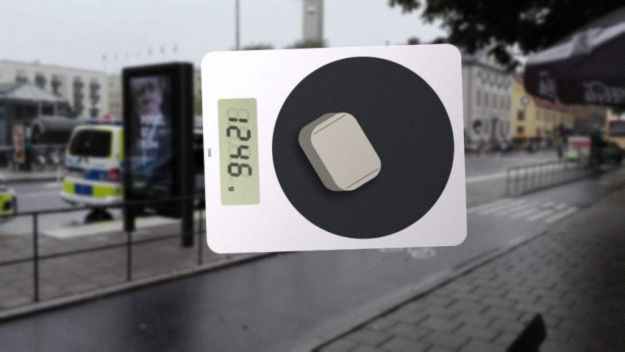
{"value": 1246, "unit": "g"}
